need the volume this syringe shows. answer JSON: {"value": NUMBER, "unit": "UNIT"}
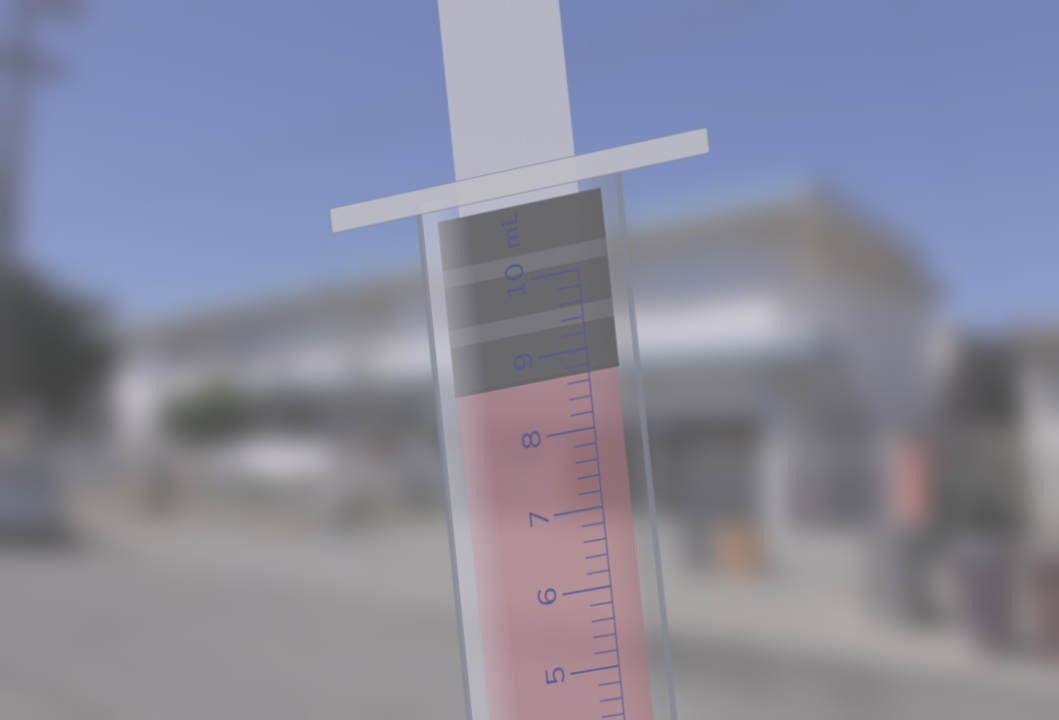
{"value": 8.7, "unit": "mL"}
